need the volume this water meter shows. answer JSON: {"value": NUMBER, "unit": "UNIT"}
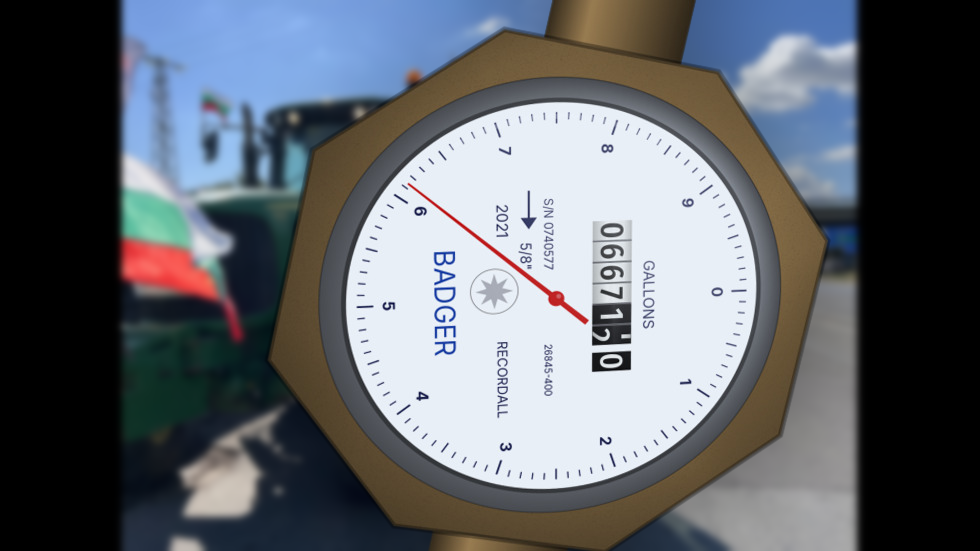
{"value": 667116.1, "unit": "gal"}
